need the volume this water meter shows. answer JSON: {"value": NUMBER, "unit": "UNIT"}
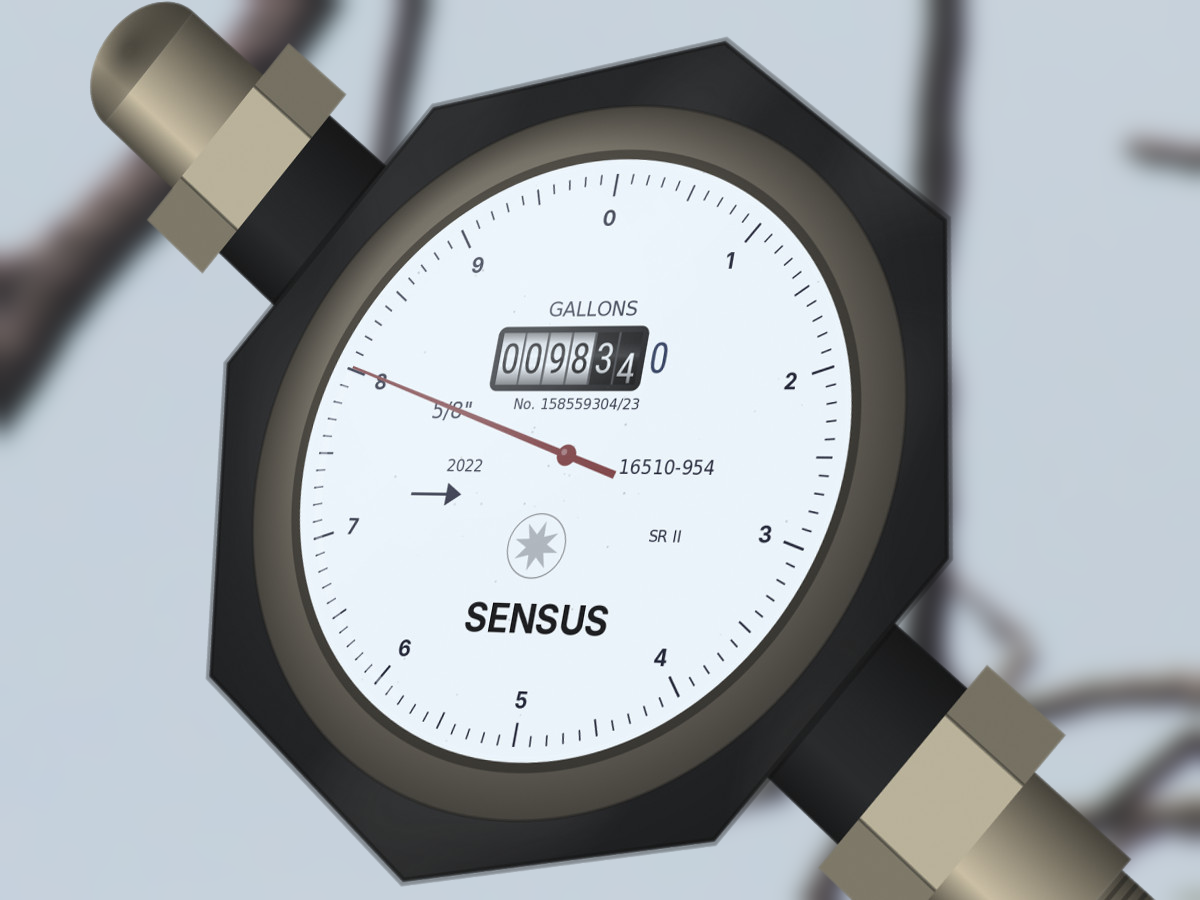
{"value": 98338.0, "unit": "gal"}
